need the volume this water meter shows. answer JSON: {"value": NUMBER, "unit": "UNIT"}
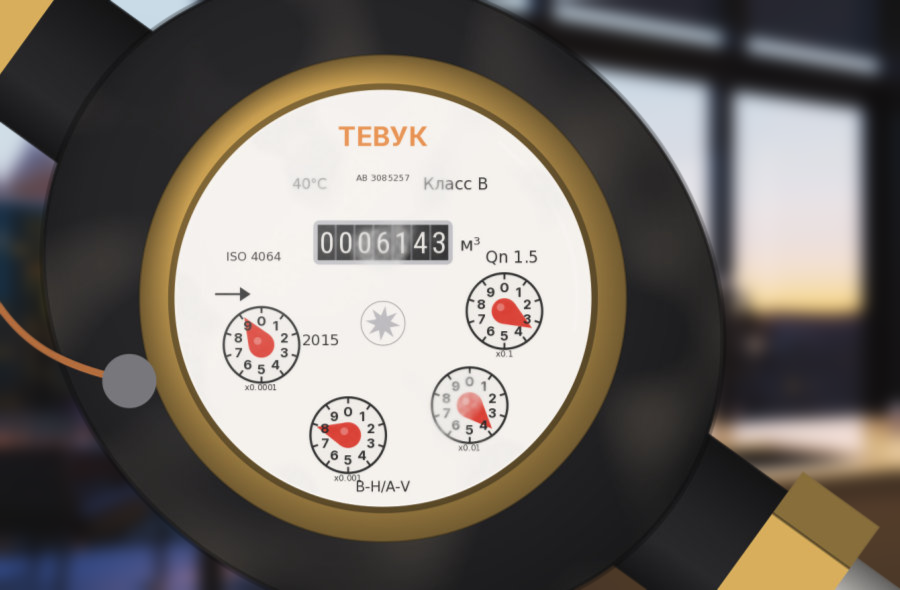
{"value": 6143.3379, "unit": "m³"}
